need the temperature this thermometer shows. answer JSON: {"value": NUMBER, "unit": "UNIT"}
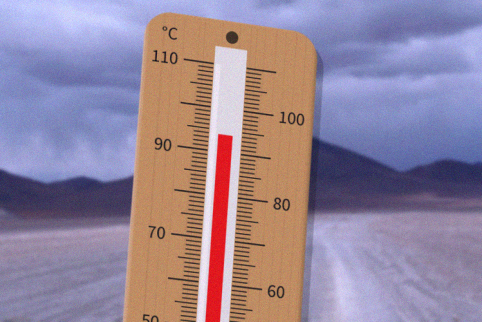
{"value": 94, "unit": "°C"}
